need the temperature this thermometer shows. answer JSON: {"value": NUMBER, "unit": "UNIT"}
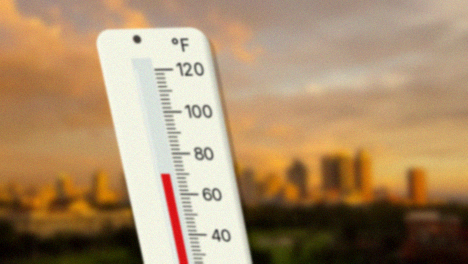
{"value": 70, "unit": "°F"}
